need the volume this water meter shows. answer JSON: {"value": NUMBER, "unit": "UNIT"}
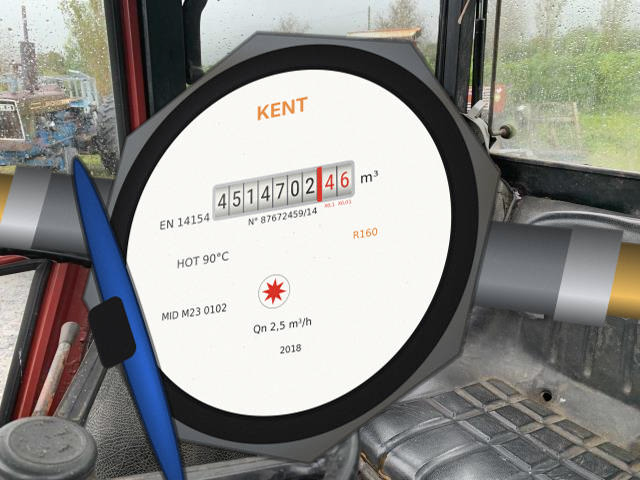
{"value": 4514702.46, "unit": "m³"}
